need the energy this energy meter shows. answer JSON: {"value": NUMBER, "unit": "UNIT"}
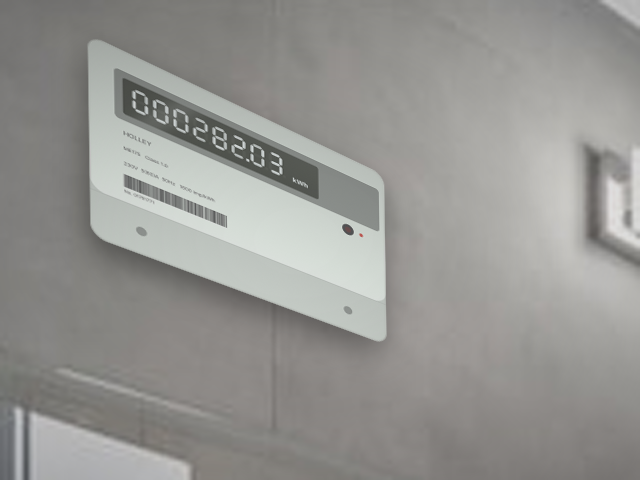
{"value": 282.03, "unit": "kWh"}
